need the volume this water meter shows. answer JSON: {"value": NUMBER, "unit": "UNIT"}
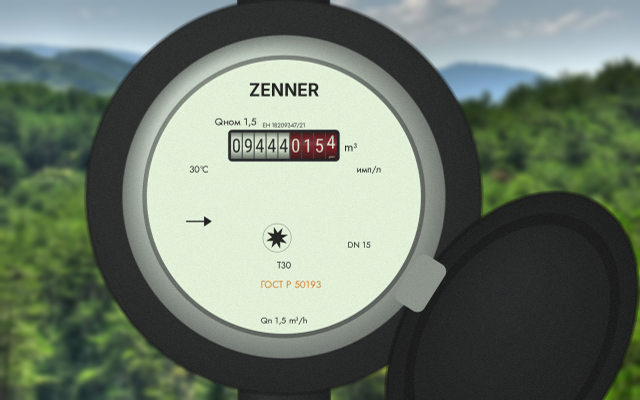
{"value": 9444.0154, "unit": "m³"}
